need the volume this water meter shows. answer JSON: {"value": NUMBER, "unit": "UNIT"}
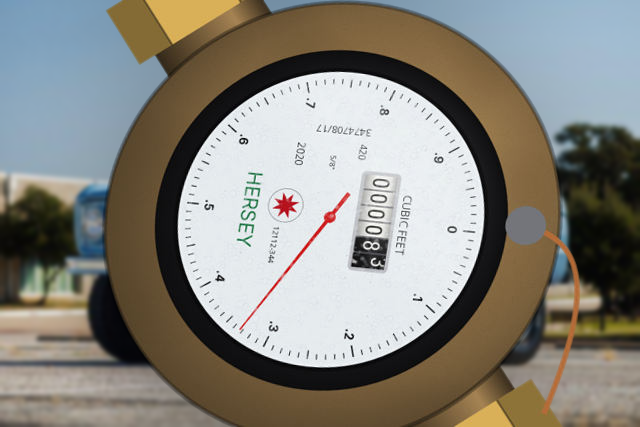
{"value": 83.33, "unit": "ft³"}
